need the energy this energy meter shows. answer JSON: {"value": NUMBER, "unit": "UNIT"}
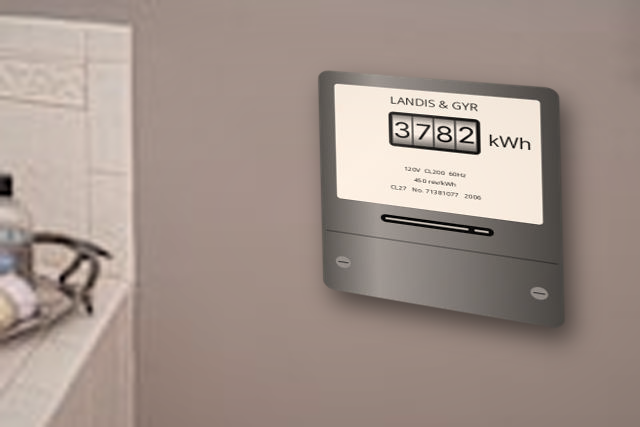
{"value": 3782, "unit": "kWh"}
